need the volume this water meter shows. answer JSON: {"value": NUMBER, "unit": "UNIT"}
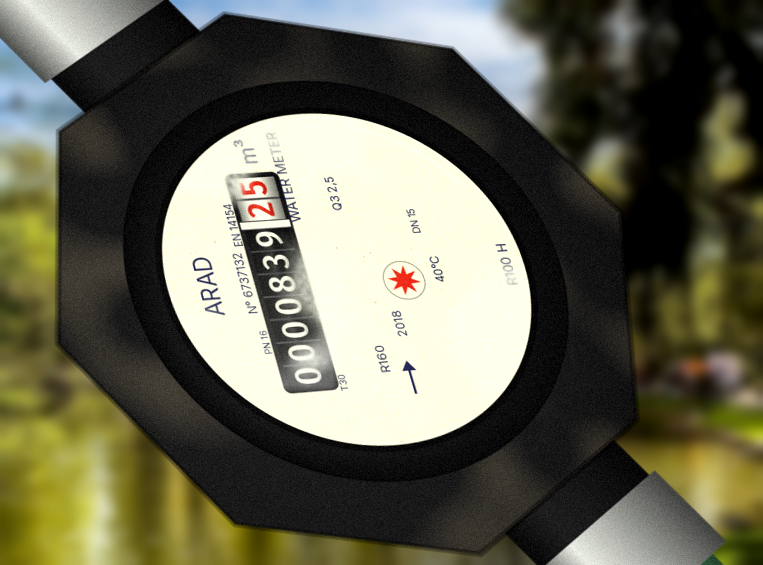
{"value": 839.25, "unit": "m³"}
